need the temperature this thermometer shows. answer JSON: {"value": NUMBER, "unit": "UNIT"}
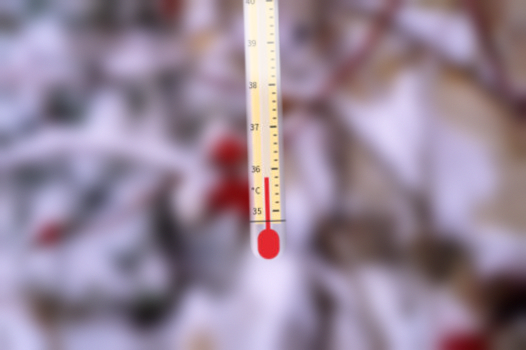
{"value": 35.8, "unit": "°C"}
